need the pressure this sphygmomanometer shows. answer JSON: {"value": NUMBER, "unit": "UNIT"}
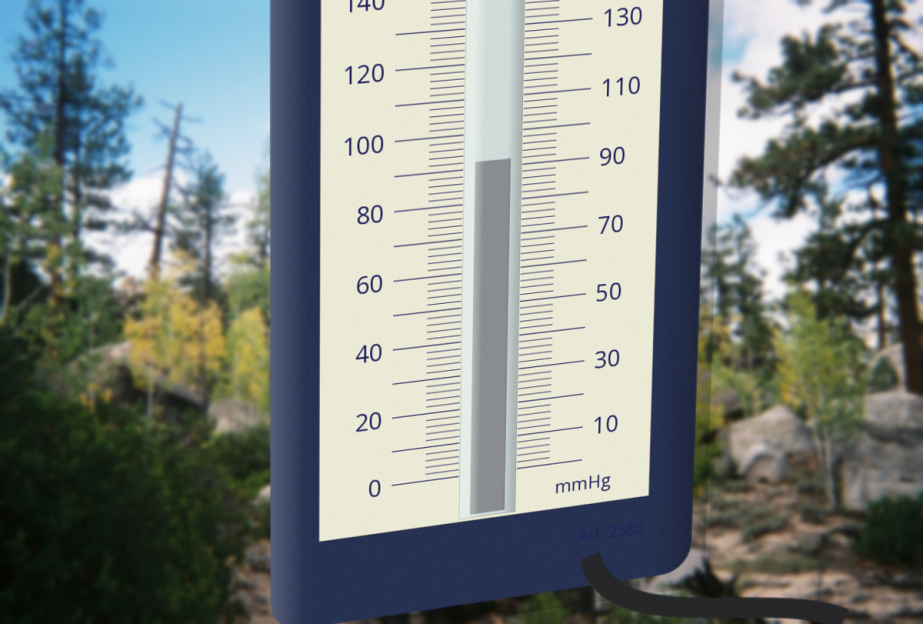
{"value": 92, "unit": "mmHg"}
